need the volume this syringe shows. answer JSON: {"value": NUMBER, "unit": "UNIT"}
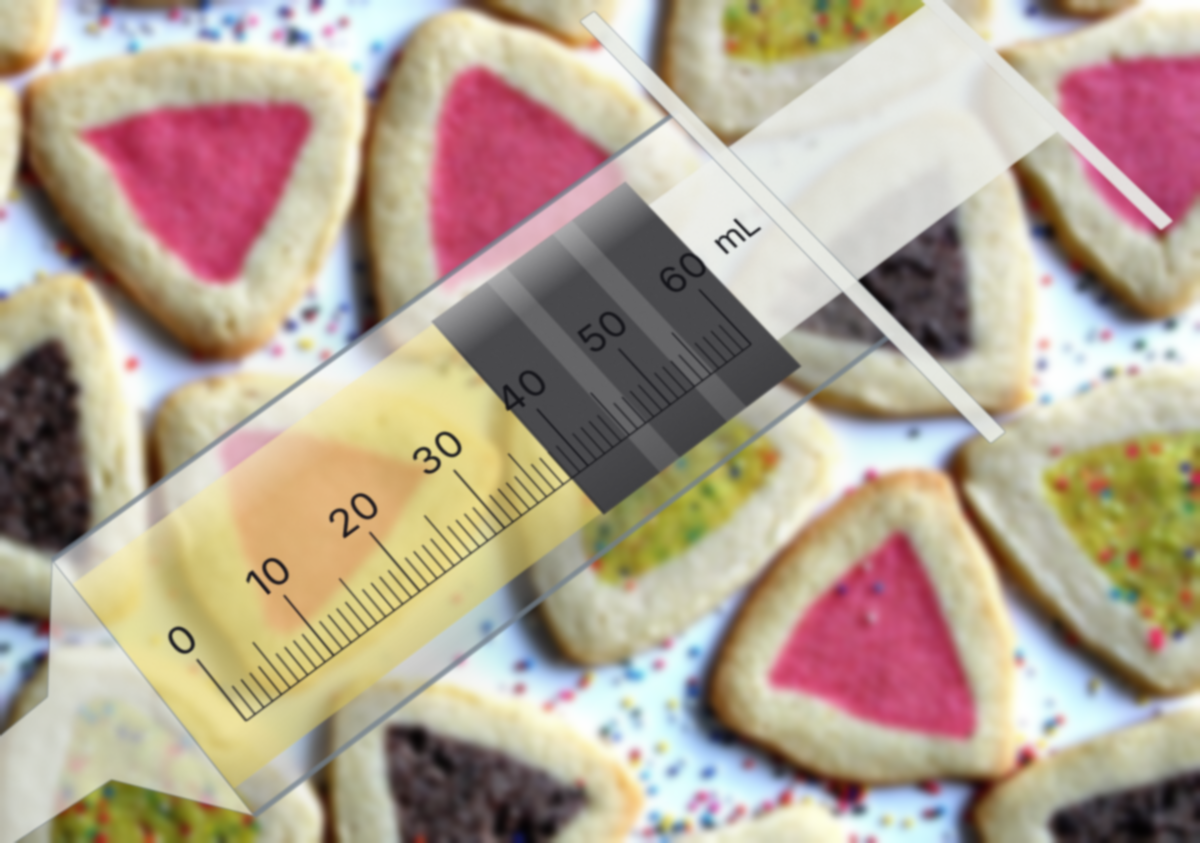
{"value": 38, "unit": "mL"}
